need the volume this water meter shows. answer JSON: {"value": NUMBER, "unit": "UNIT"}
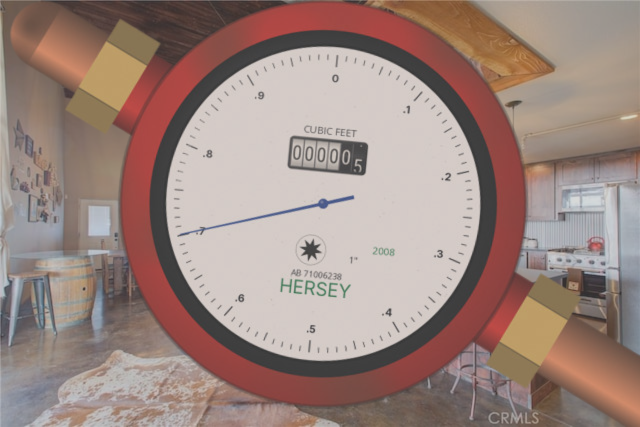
{"value": 4.70, "unit": "ft³"}
